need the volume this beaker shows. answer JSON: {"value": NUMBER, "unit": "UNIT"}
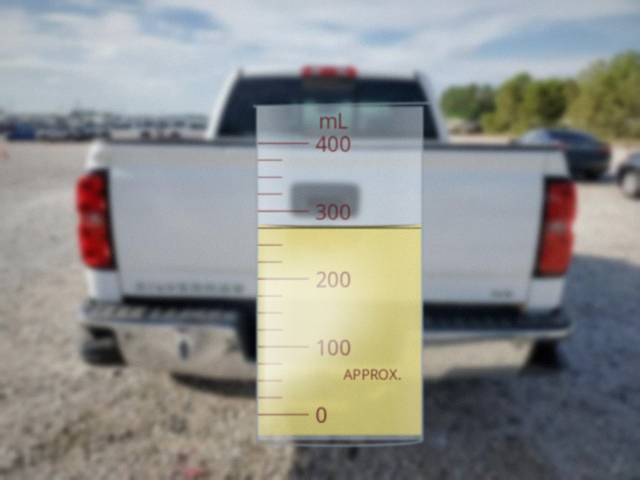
{"value": 275, "unit": "mL"}
